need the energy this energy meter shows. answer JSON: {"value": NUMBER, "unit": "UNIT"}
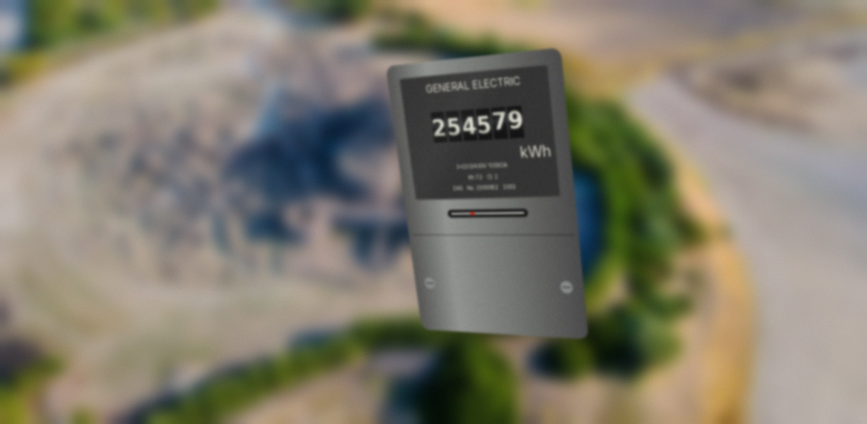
{"value": 254579, "unit": "kWh"}
